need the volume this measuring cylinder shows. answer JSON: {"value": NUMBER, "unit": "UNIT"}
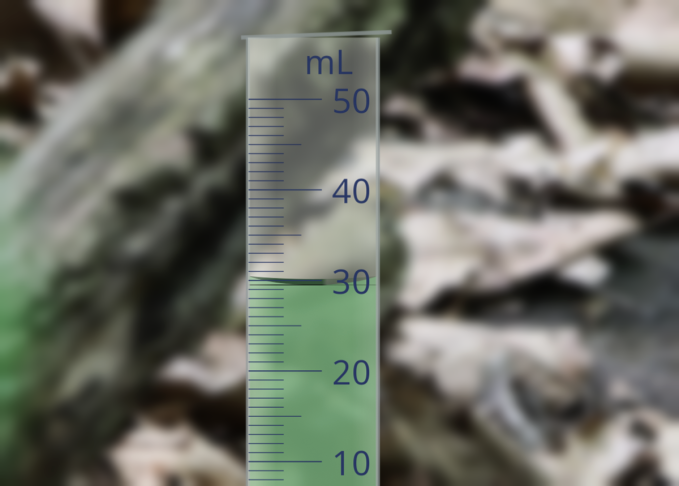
{"value": 29.5, "unit": "mL"}
